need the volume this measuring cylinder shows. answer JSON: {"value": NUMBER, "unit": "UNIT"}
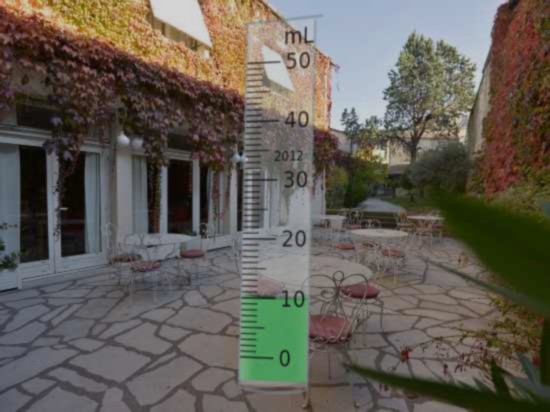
{"value": 10, "unit": "mL"}
